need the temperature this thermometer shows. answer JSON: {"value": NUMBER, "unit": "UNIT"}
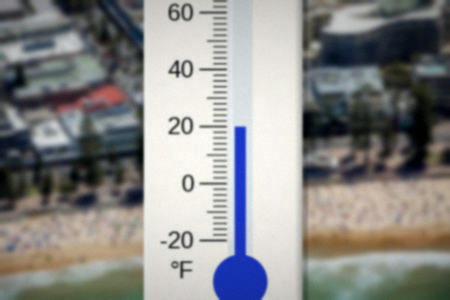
{"value": 20, "unit": "°F"}
